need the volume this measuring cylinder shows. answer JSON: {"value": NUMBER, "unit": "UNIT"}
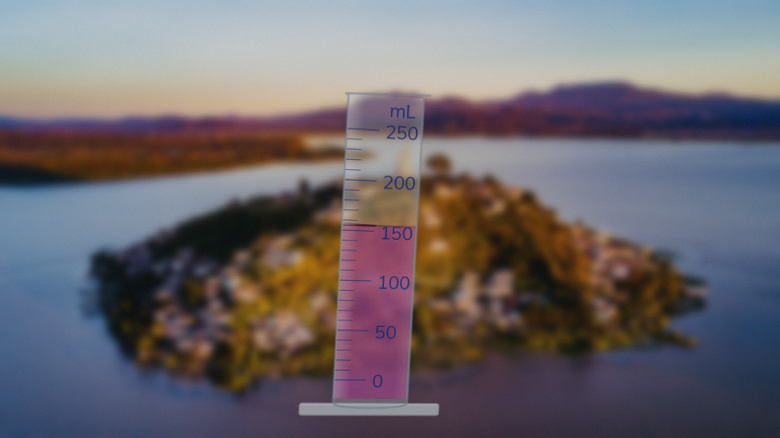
{"value": 155, "unit": "mL"}
